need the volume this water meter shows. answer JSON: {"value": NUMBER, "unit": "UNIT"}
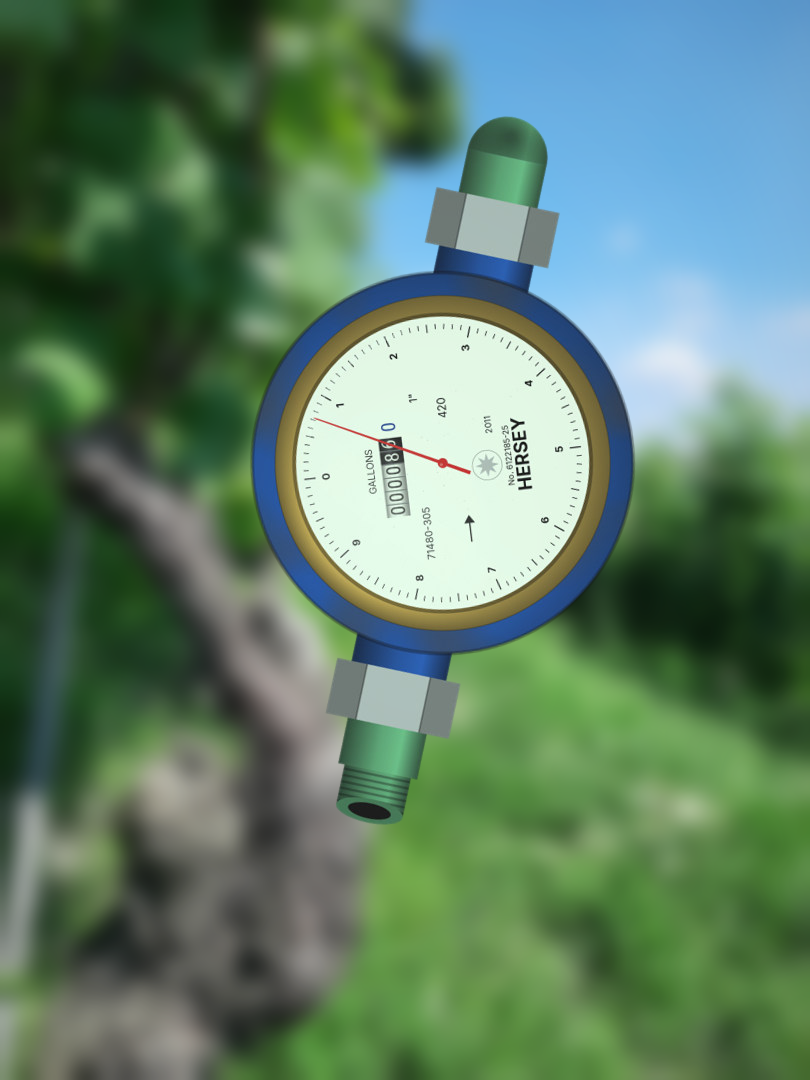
{"value": 860.7, "unit": "gal"}
